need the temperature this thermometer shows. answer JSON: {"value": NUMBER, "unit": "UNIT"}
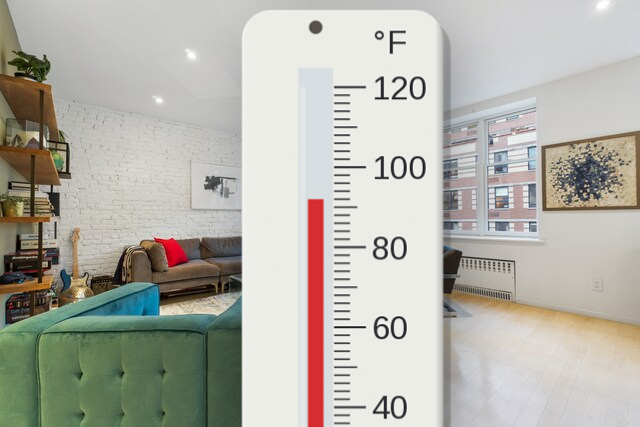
{"value": 92, "unit": "°F"}
